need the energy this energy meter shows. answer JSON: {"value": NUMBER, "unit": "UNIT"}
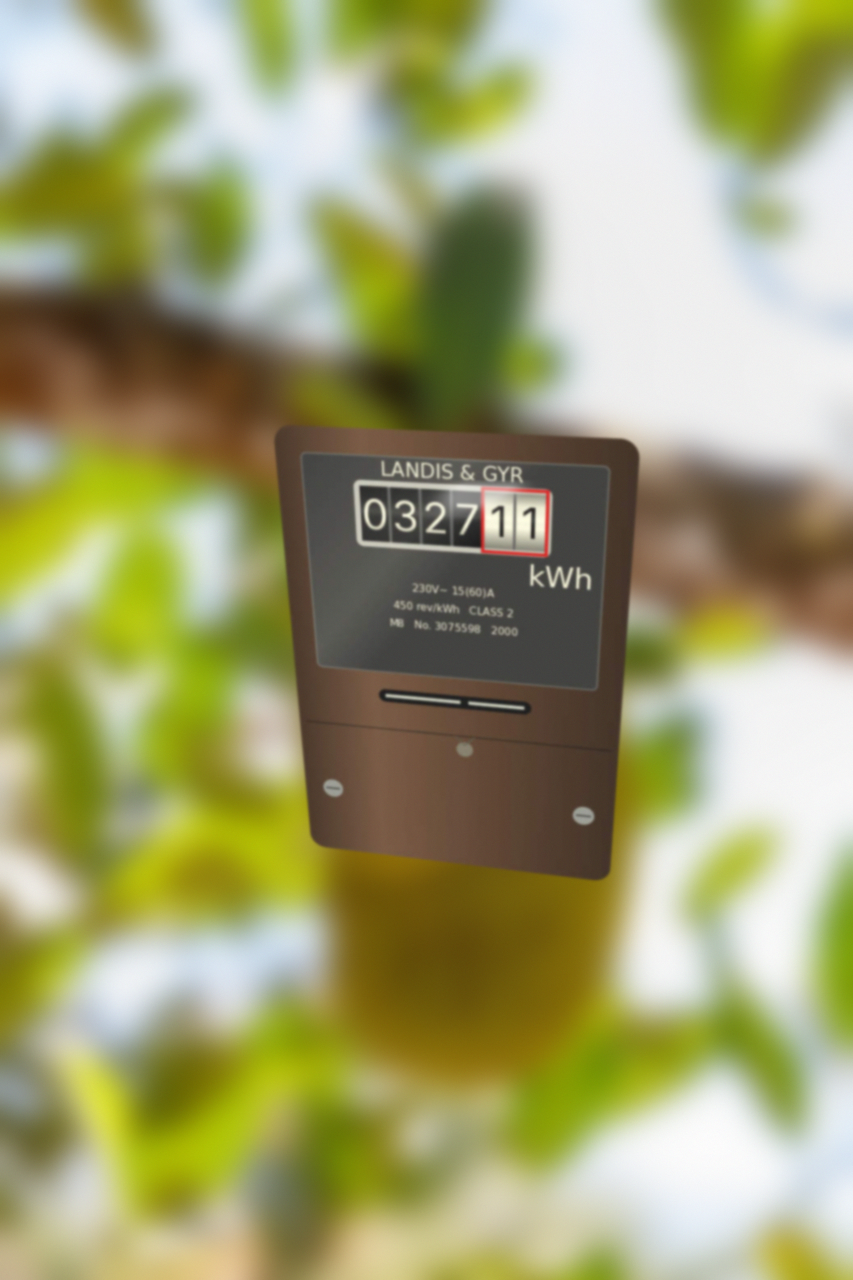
{"value": 327.11, "unit": "kWh"}
